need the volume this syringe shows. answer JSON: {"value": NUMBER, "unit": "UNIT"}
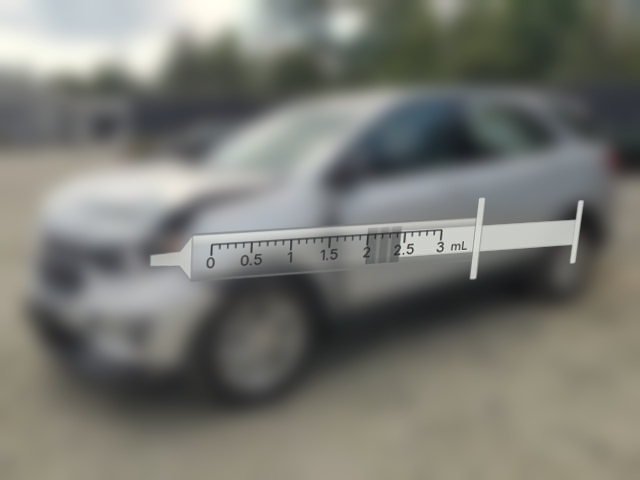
{"value": 2, "unit": "mL"}
